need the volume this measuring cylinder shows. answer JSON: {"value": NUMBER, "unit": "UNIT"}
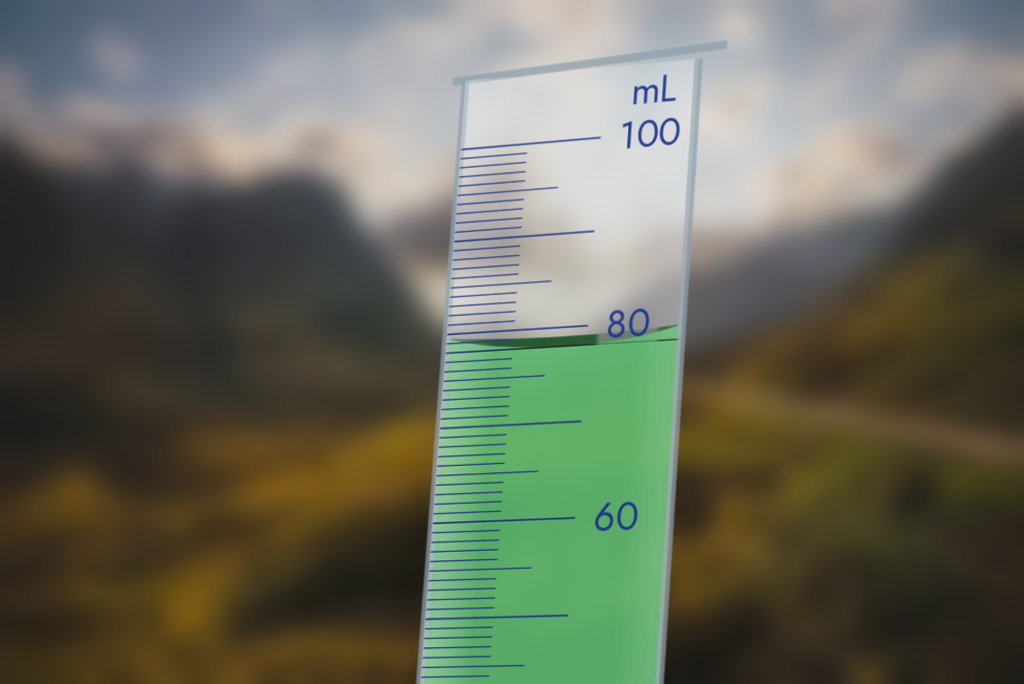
{"value": 78, "unit": "mL"}
